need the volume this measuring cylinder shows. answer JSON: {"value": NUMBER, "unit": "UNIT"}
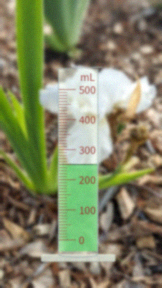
{"value": 250, "unit": "mL"}
